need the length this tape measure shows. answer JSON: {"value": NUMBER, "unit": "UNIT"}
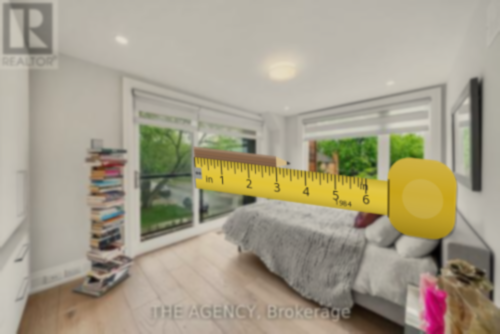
{"value": 3.5, "unit": "in"}
